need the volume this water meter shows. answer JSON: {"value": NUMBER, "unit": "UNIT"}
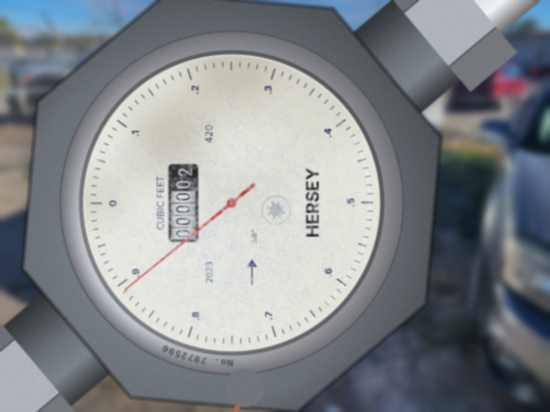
{"value": 1.89, "unit": "ft³"}
